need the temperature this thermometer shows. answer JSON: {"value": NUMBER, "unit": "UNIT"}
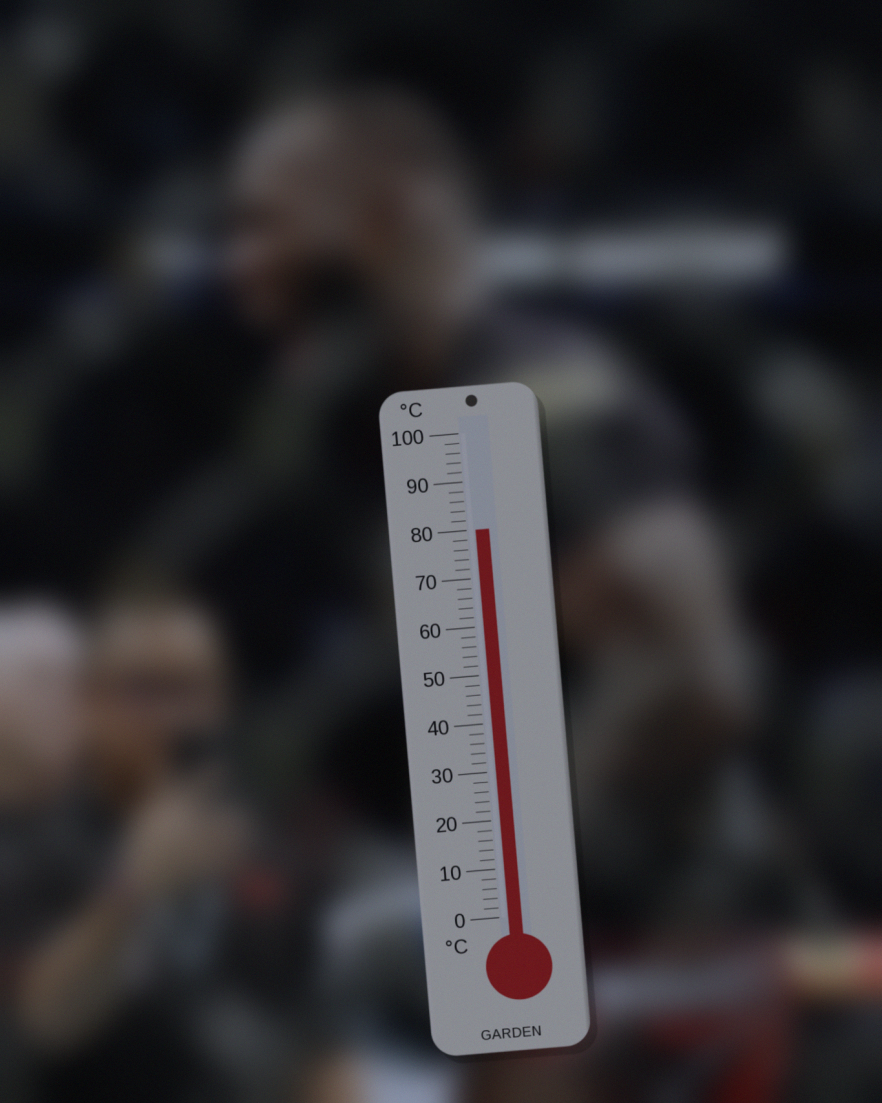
{"value": 80, "unit": "°C"}
